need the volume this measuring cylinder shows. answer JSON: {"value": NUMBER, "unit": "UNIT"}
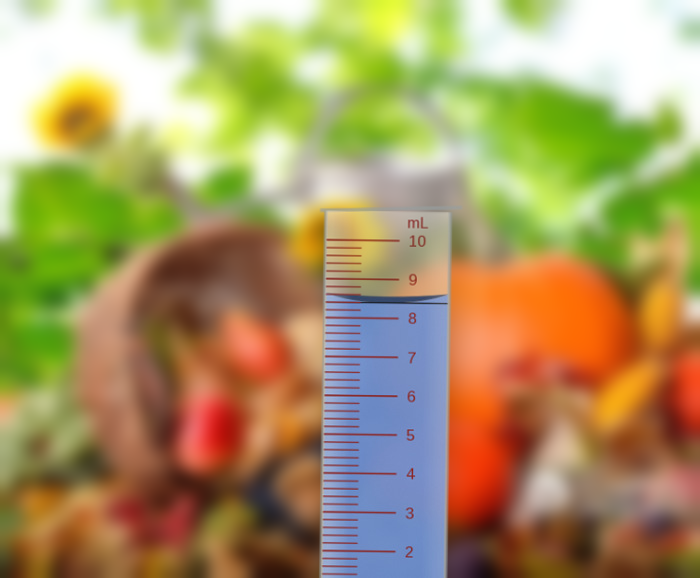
{"value": 8.4, "unit": "mL"}
